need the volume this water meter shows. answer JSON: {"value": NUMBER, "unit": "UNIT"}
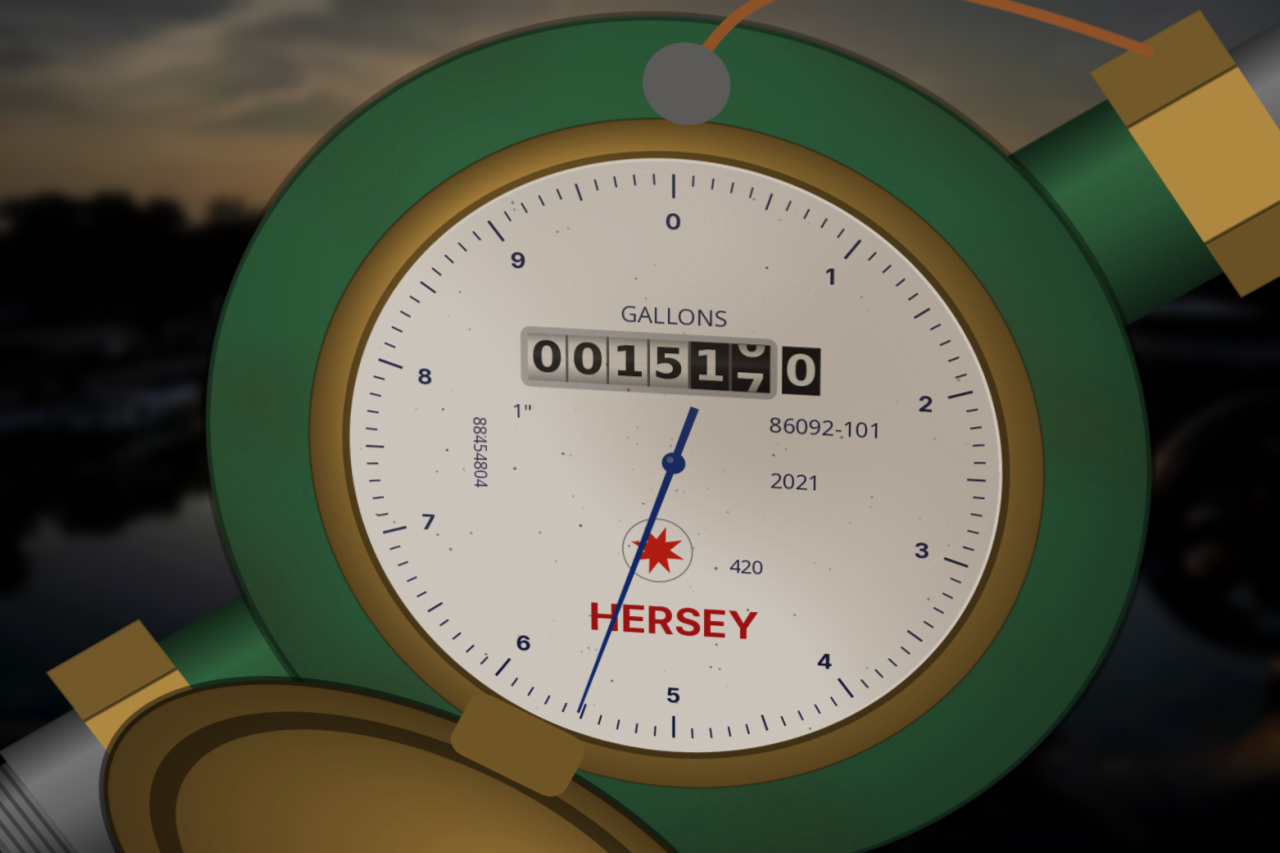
{"value": 15165.5, "unit": "gal"}
